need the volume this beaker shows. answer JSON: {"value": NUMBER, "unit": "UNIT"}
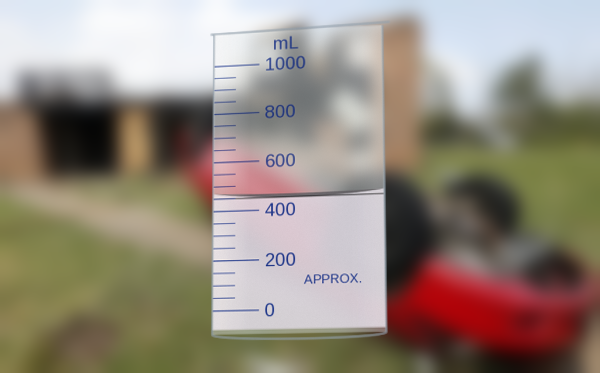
{"value": 450, "unit": "mL"}
